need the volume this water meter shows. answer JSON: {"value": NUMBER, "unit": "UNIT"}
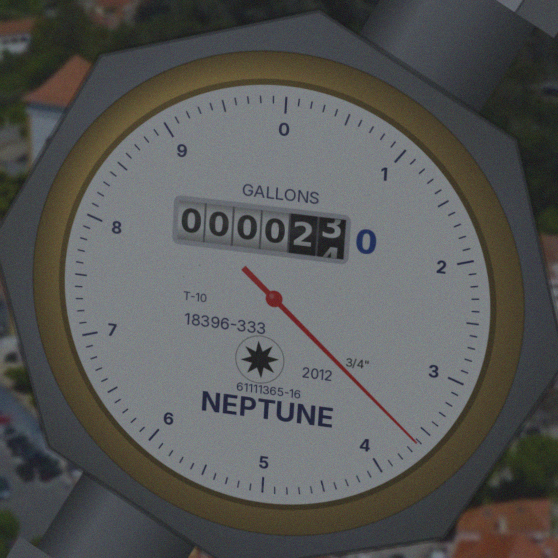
{"value": 233.6, "unit": "gal"}
